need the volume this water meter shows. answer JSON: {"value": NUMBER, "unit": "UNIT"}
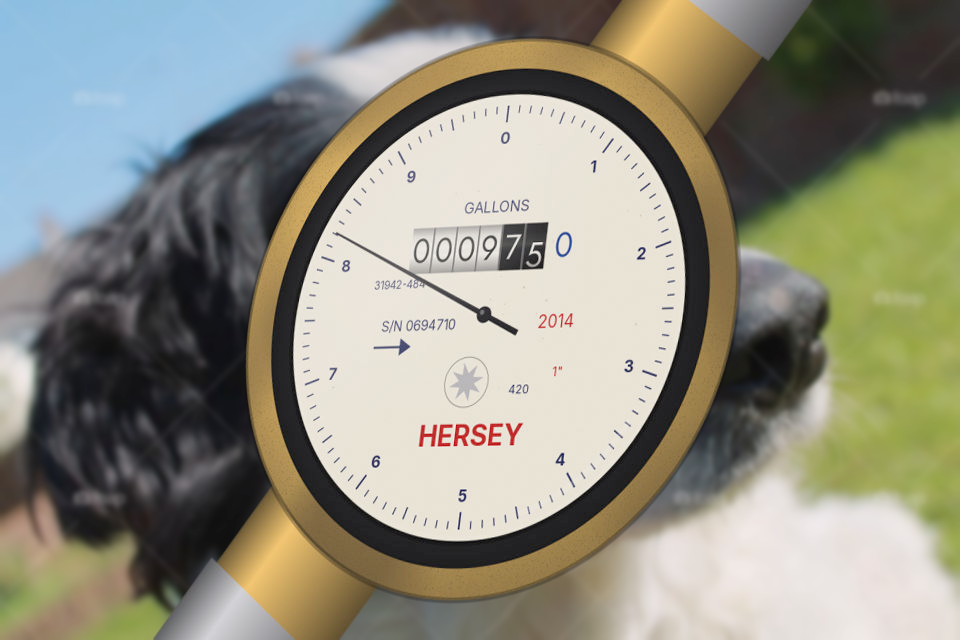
{"value": 9748.2, "unit": "gal"}
